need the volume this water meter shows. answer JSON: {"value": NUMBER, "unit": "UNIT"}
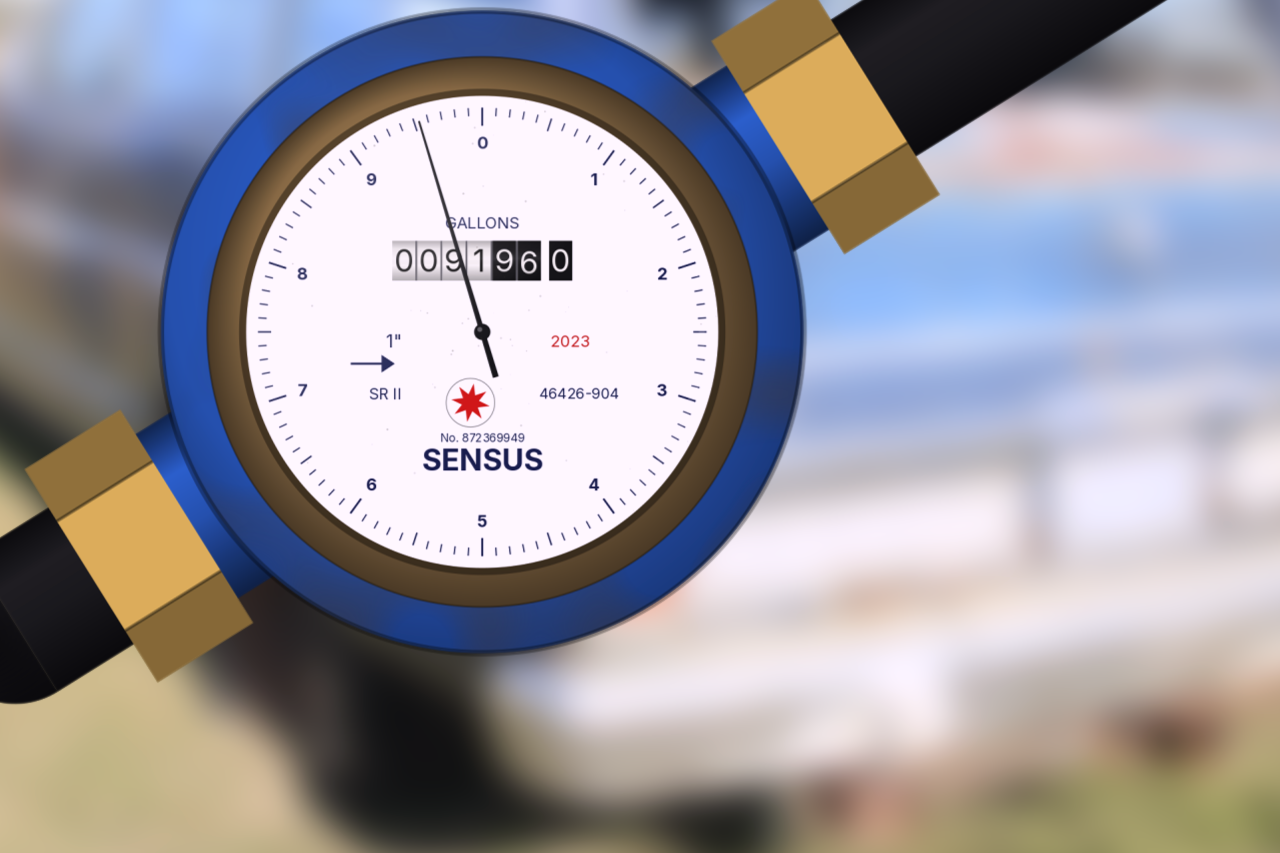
{"value": 91959.5, "unit": "gal"}
